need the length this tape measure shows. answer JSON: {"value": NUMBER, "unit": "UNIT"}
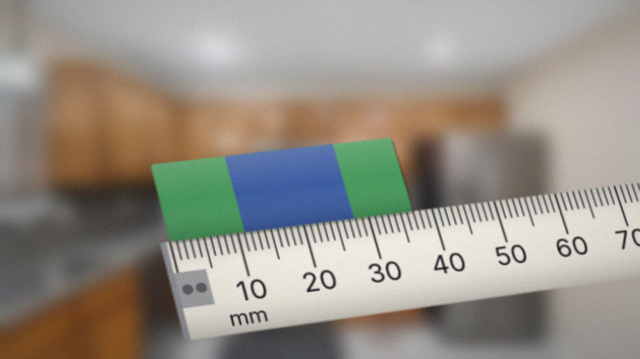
{"value": 37, "unit": "mm"}
